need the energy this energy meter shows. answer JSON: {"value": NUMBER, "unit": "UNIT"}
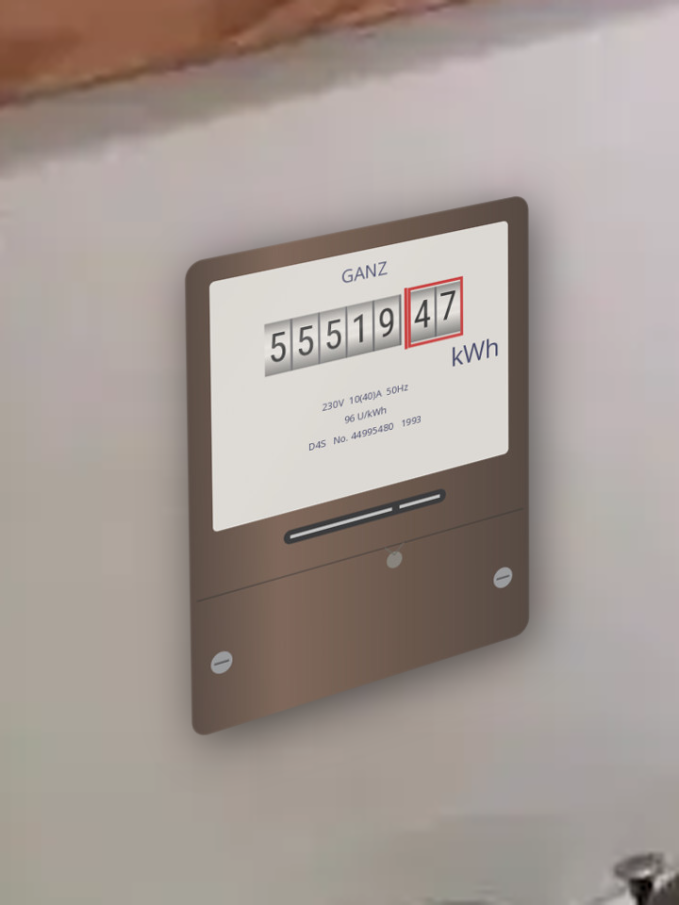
{"value": 55519.47, "unit": "kWh"}
